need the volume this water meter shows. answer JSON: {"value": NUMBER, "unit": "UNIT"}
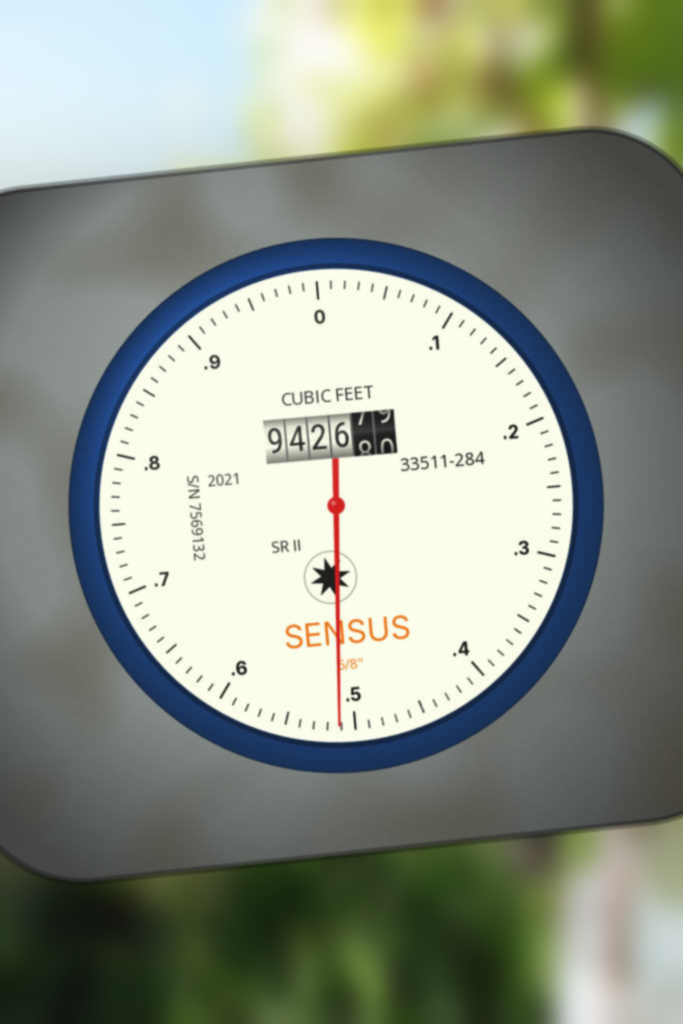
{"value": 942679.51, "unit": "ft³"}
